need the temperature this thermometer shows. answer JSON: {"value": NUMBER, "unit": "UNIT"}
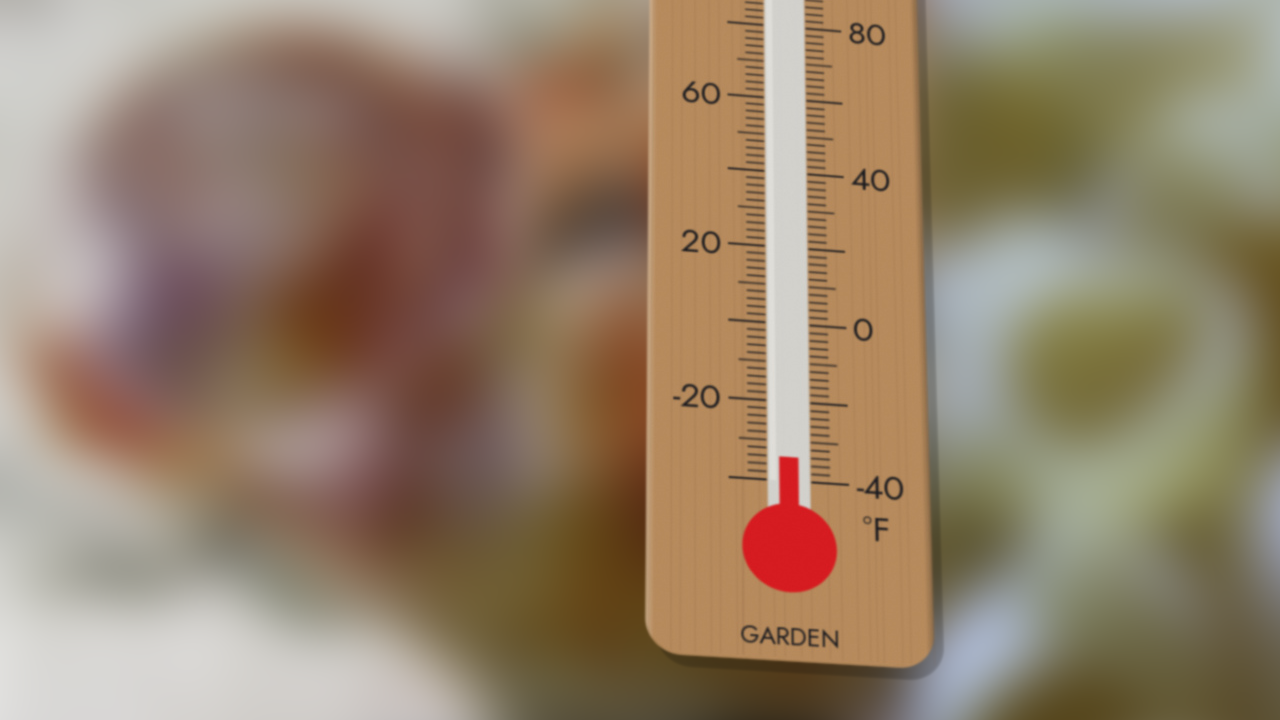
{"value": -34, "unit": "°F"}
